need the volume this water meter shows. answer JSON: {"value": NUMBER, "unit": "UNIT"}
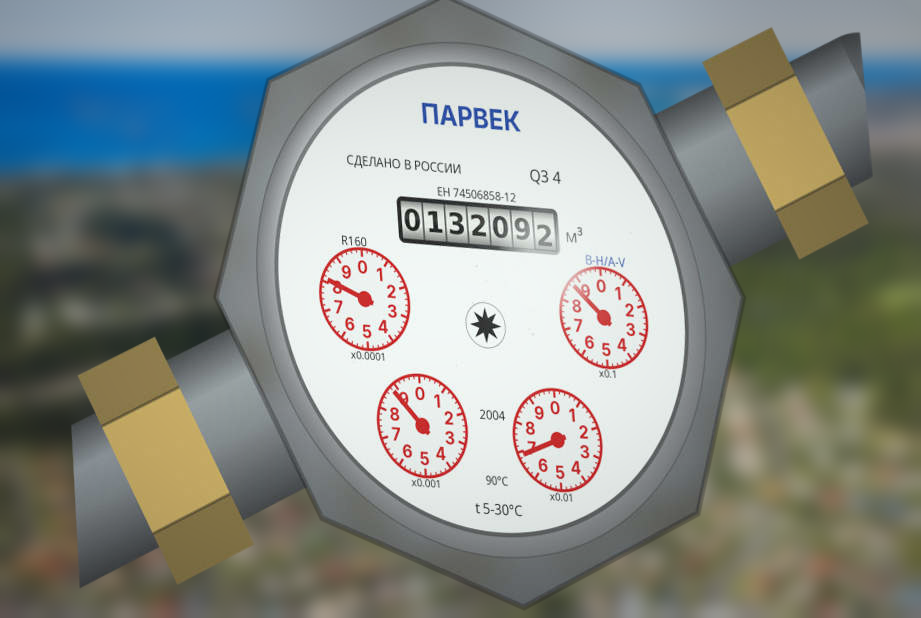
{"value": 132091.8688, "unit": "m³"}
